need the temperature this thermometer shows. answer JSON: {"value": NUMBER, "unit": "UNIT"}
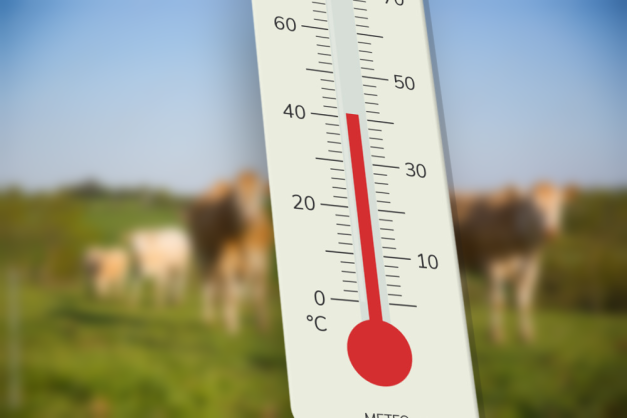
{"value": 41, "unit": "°C"}
